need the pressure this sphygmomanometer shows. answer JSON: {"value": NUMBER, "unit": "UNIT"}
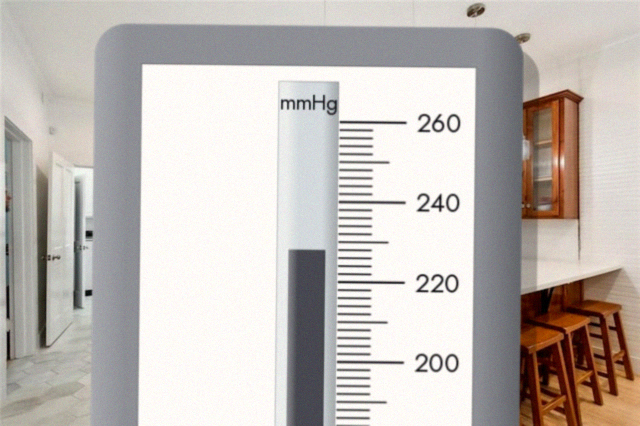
{"value": 228, "unit": "mmHg"}
